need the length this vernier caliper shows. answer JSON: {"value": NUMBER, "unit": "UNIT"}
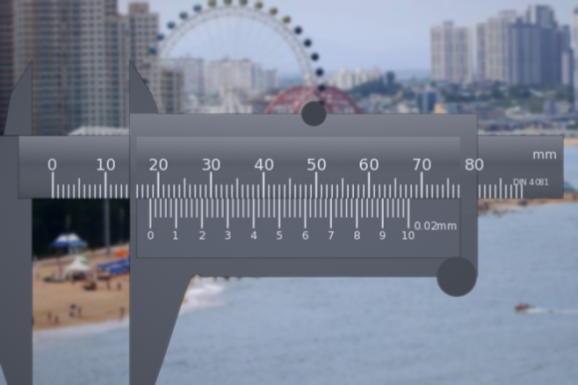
{"value": 18.5, "unit": "mm"}
